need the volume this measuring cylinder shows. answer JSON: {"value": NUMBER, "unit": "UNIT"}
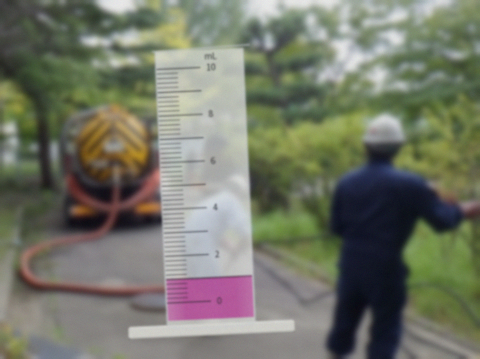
{"value": 1, "unit": "mL"}
